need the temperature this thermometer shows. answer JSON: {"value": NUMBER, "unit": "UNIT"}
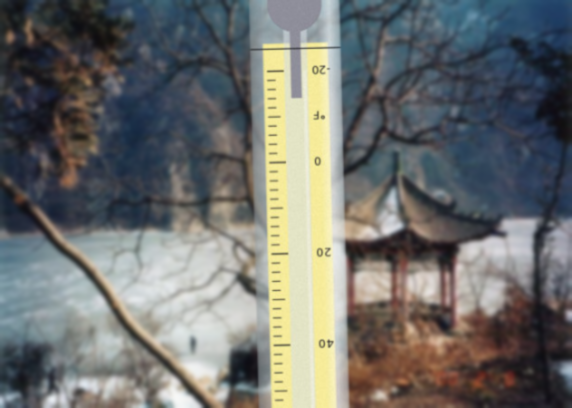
{"value": -14, "unit": "°F"}
